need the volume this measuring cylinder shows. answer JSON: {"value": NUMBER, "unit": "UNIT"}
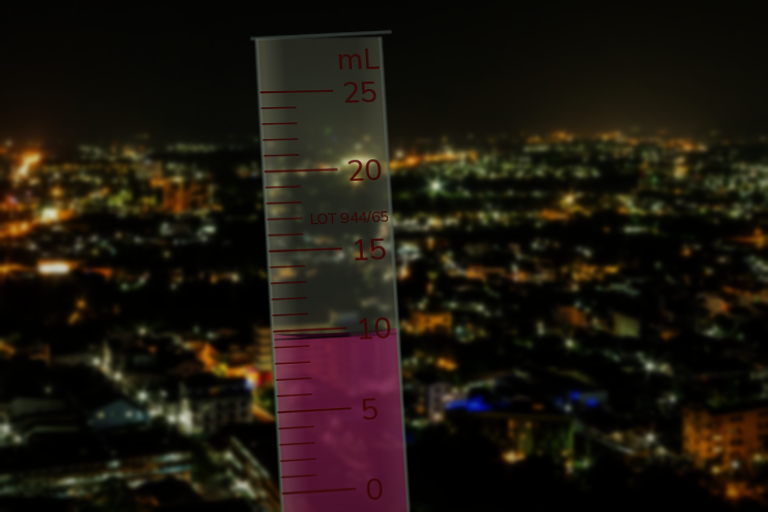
{"value": 9.5, "unit": "mL"}
